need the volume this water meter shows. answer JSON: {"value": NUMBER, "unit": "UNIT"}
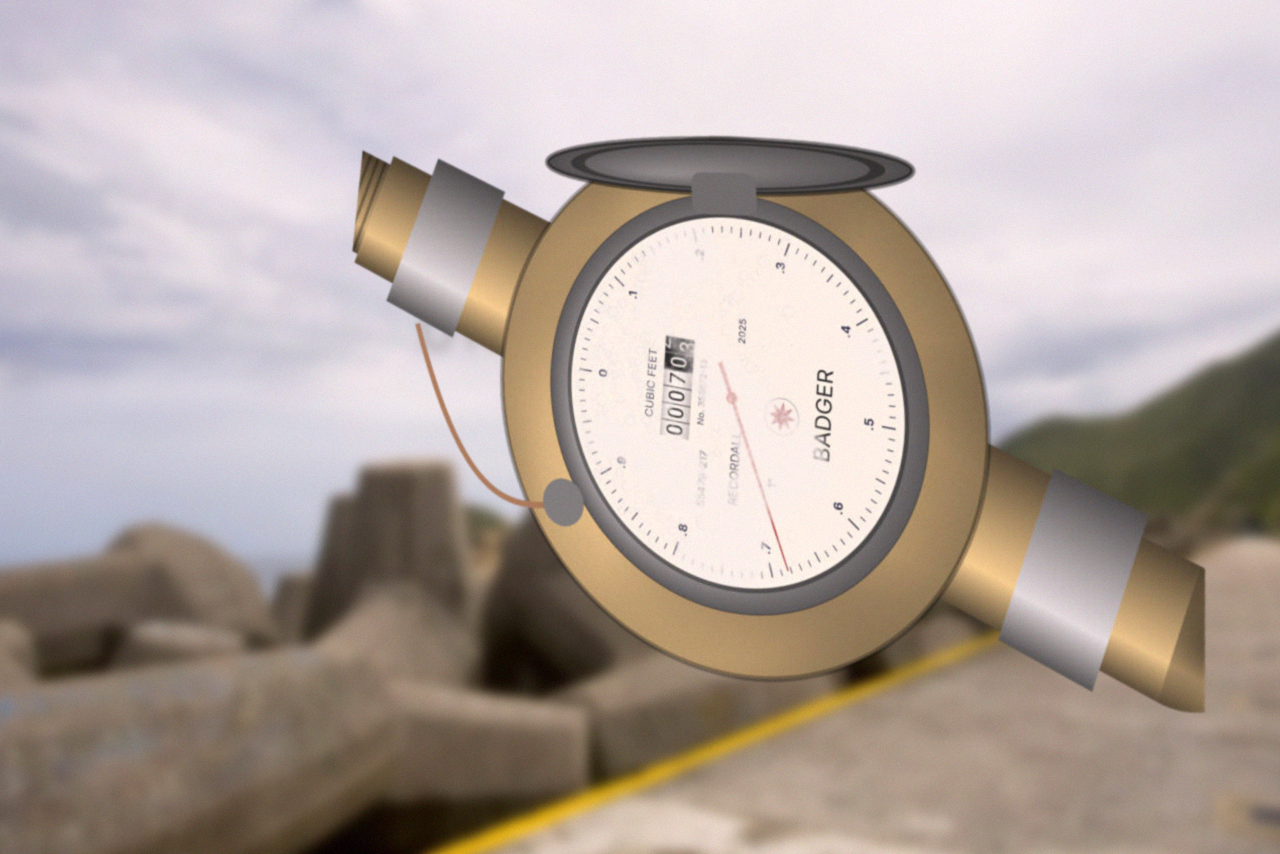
{"value": 702.68, "unit": "ft³"}
